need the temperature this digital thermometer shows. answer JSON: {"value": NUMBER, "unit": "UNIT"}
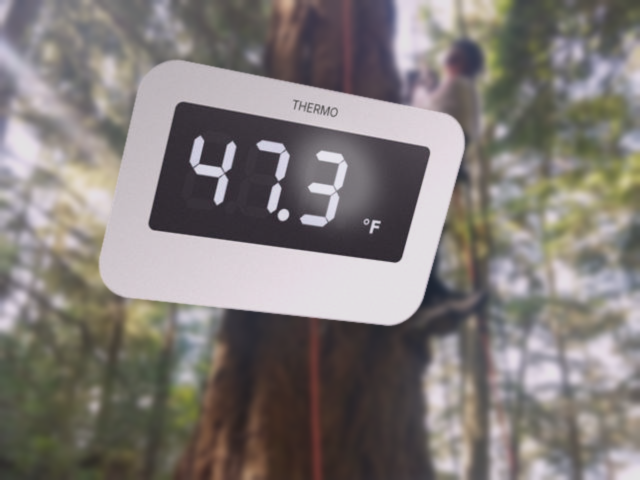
{"value": 47.3, "unit": "°F"}
